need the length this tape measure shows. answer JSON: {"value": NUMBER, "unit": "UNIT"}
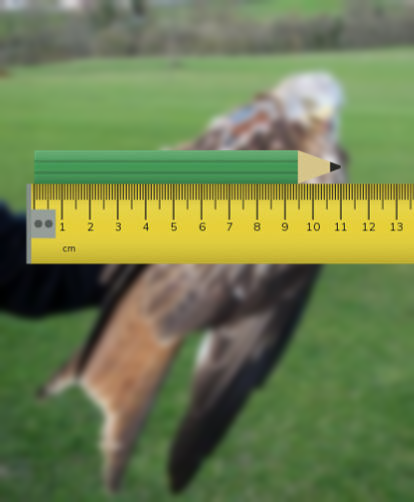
{"value": 11, "unit": "cm"}
